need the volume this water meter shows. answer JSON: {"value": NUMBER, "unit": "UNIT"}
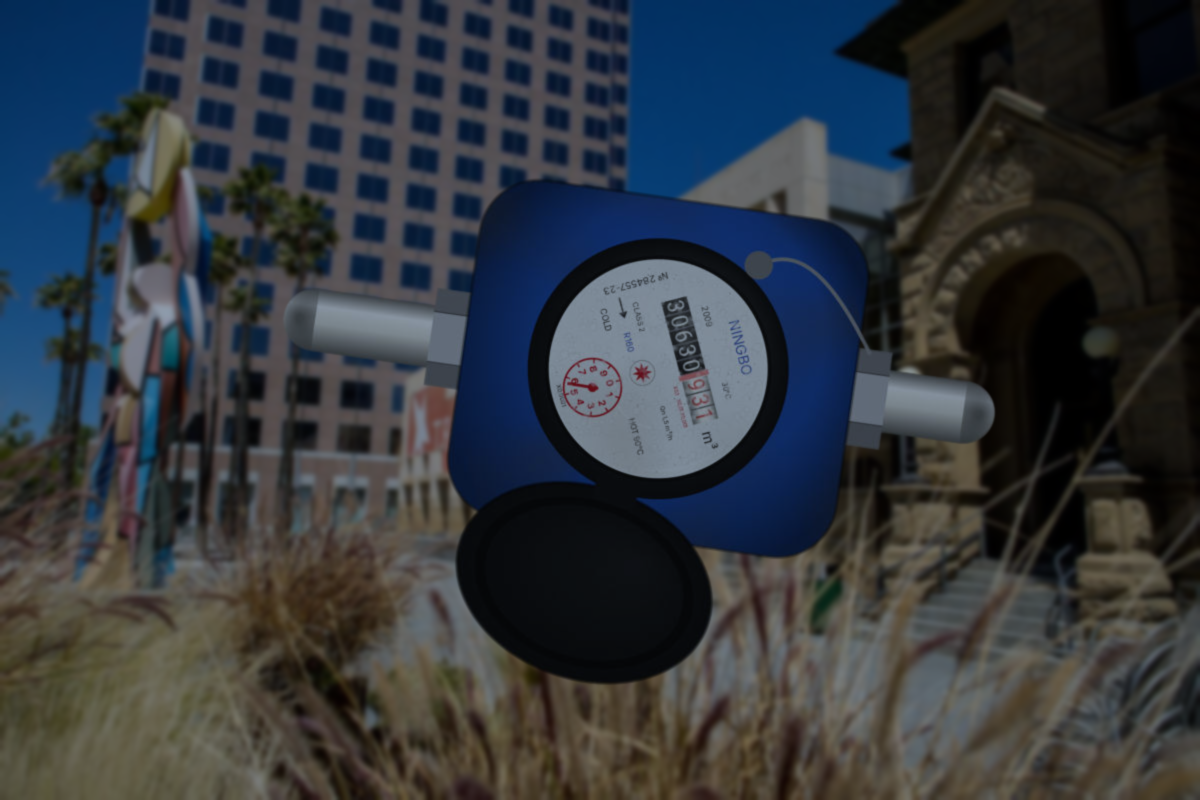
{"value": 30630.9315, "unit": "m³"}
